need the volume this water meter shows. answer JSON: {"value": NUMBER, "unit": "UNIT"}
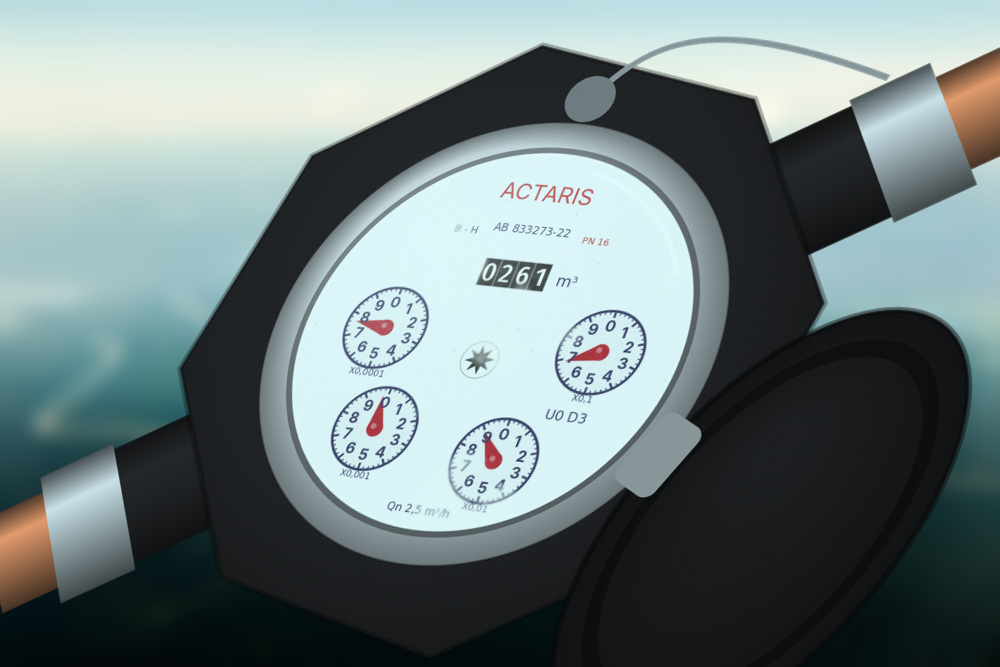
{"value": 261.6897, "unit": "m³"}
